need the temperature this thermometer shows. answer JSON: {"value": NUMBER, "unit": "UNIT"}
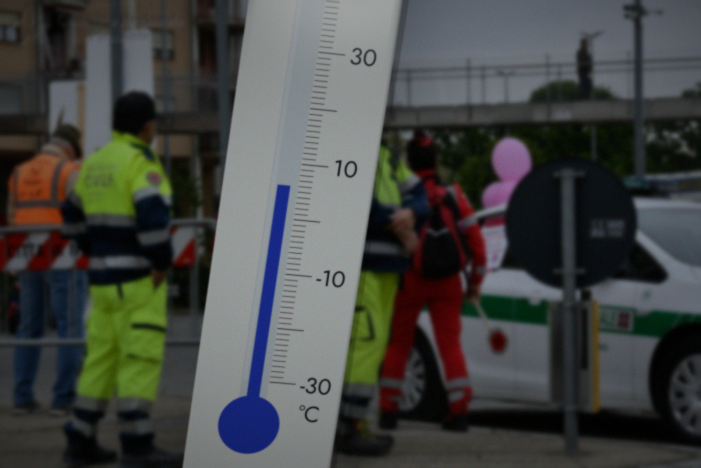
{"value": 6, "unit": "°C"}
